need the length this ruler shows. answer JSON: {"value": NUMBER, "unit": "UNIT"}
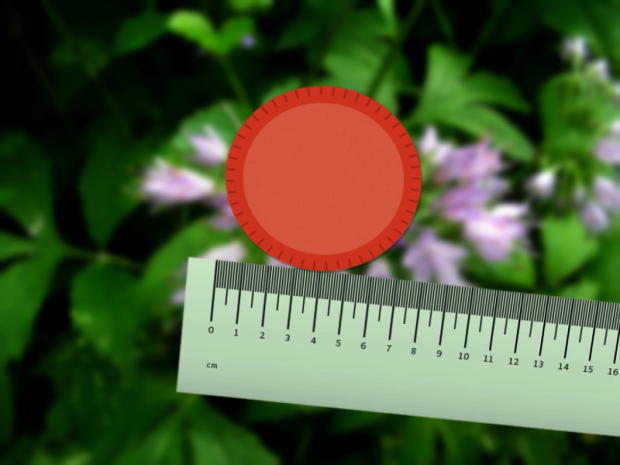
{"value": 7.5, "unit": "cm"}
